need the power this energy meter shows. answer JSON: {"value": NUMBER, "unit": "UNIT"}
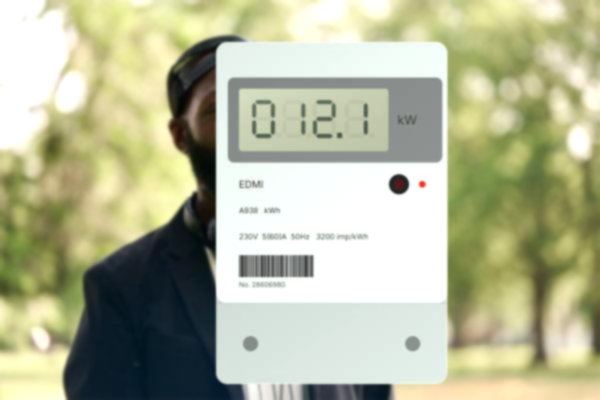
{"value": 12.1, "unit": "kW"}
